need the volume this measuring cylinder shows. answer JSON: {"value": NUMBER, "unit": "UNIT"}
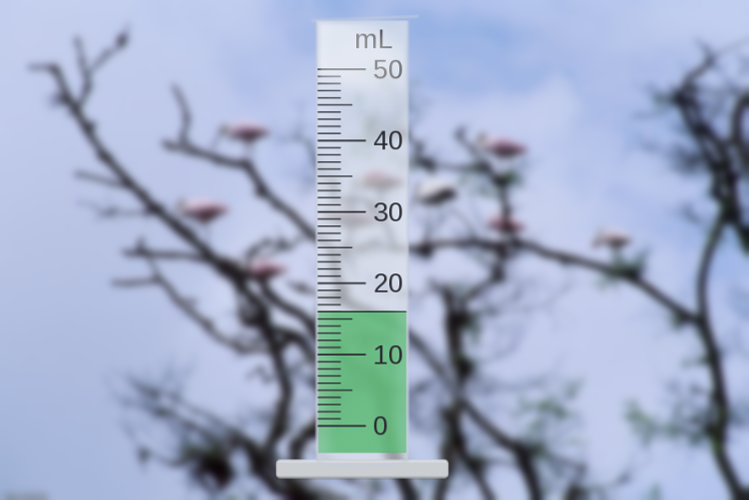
{"value": 16, "unit": "mL"}
